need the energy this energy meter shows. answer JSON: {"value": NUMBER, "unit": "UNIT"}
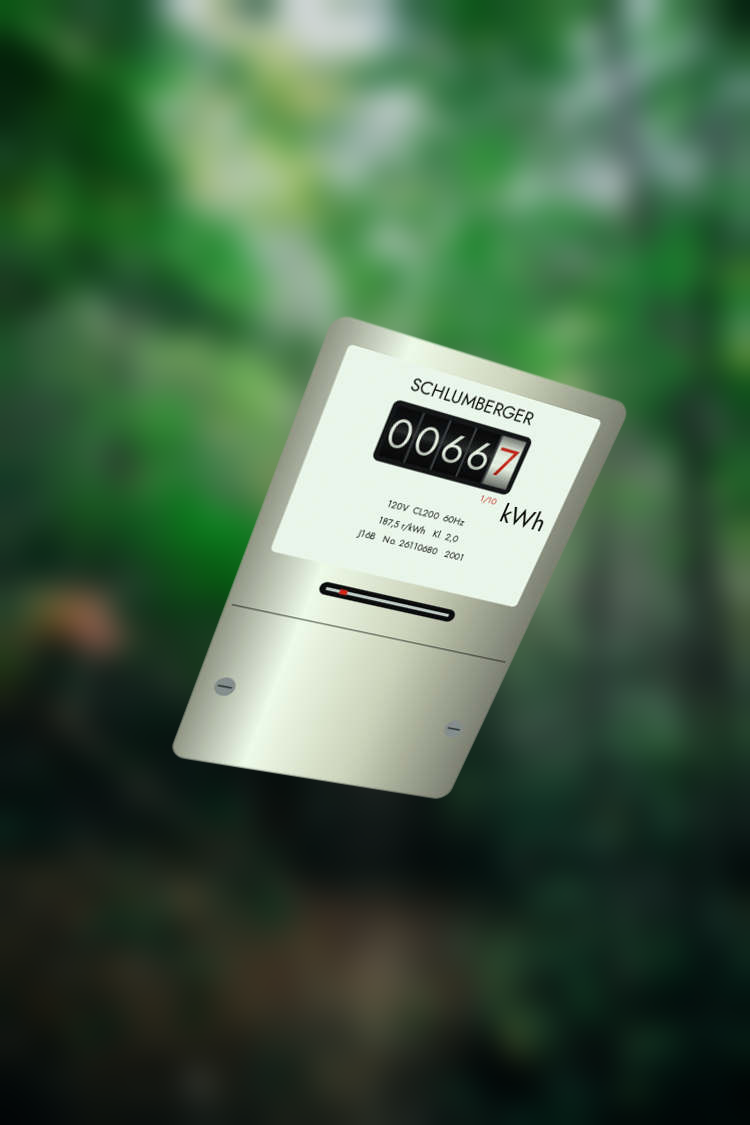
{"value": 66.7, "unit": "kWh"}
